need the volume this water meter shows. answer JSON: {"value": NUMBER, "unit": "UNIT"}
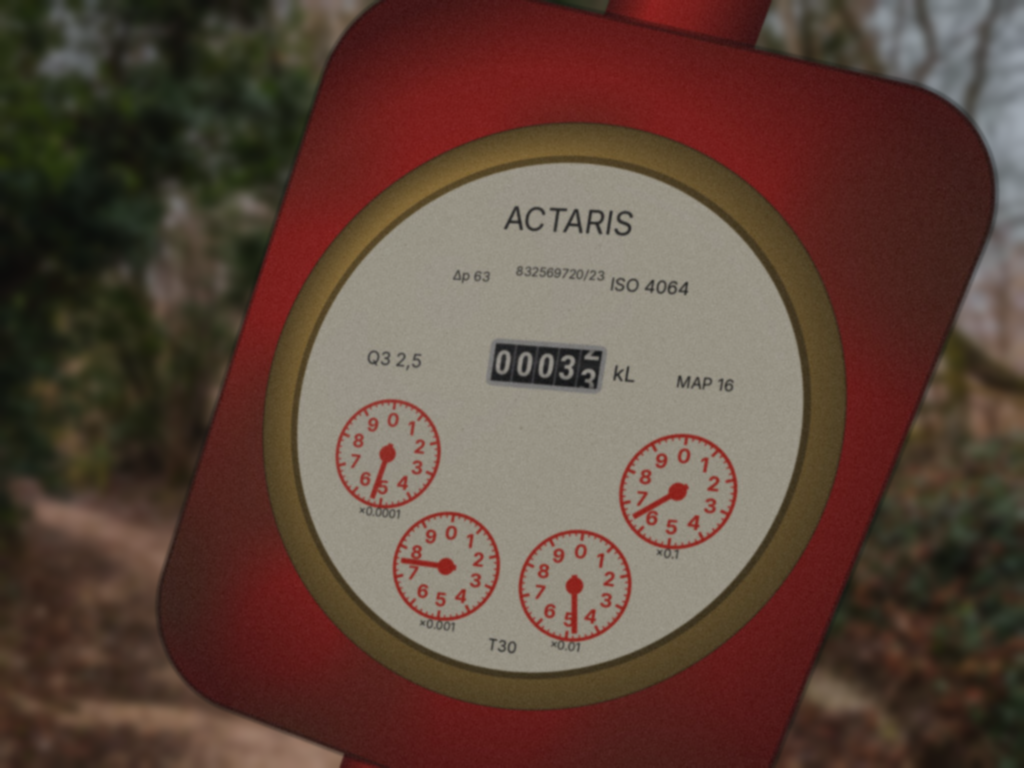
{"value": 32.6475, "unit": "kL"}
